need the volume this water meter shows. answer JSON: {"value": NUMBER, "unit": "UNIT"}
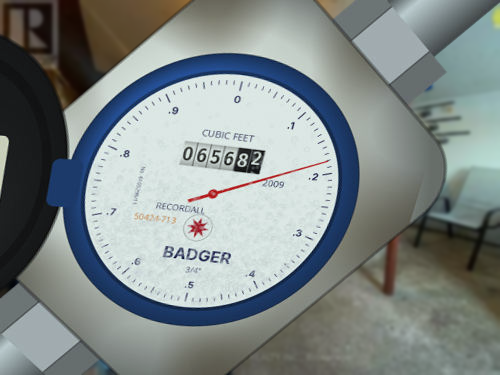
{"value": 65682.18, "unit": "ft³"}
